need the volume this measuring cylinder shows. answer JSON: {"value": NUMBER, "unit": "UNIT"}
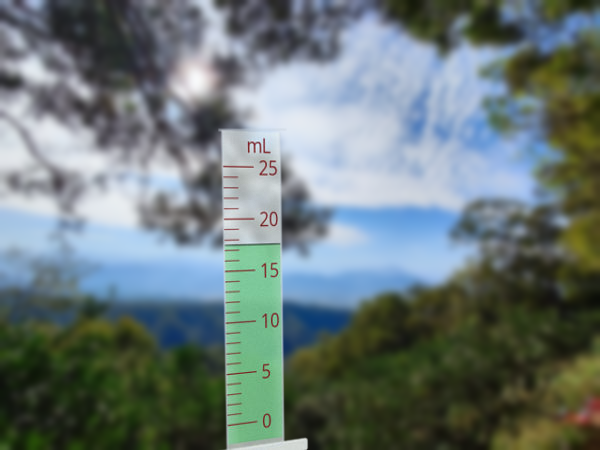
{"value": 17.5, "unit": "mL"}
